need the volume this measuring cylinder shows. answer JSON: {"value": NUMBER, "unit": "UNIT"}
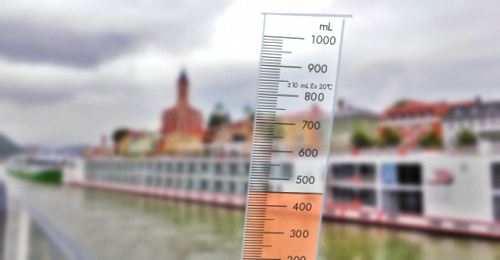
{"value": 450, "unit": "mL"}
